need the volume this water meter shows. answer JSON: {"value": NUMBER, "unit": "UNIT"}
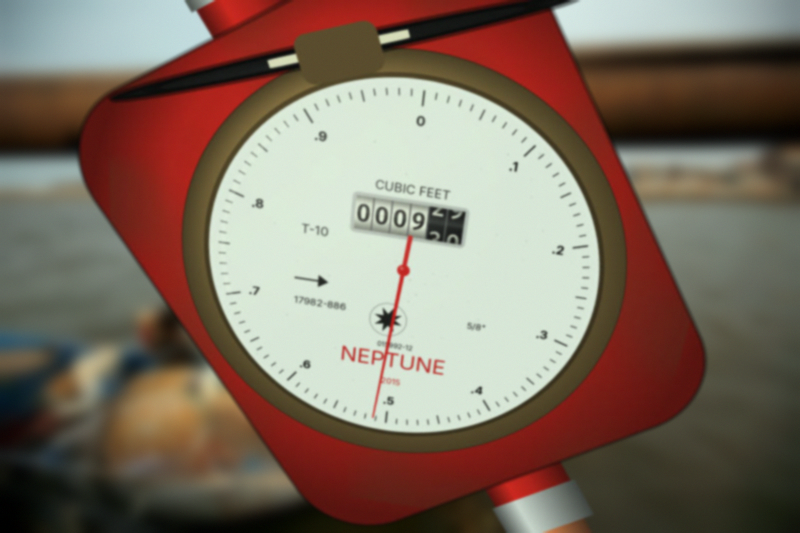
{"value": 929.51, "unit": "ft³"}
